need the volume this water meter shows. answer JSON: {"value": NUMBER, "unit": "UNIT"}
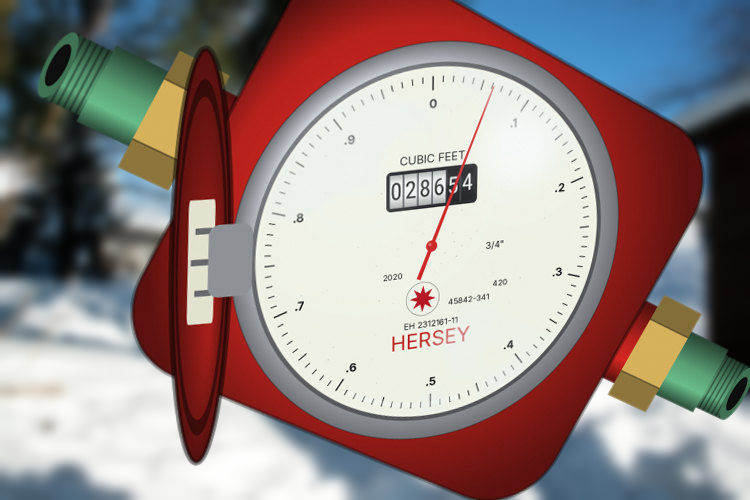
{"value": 28654.06, "unit": "ft³"}
